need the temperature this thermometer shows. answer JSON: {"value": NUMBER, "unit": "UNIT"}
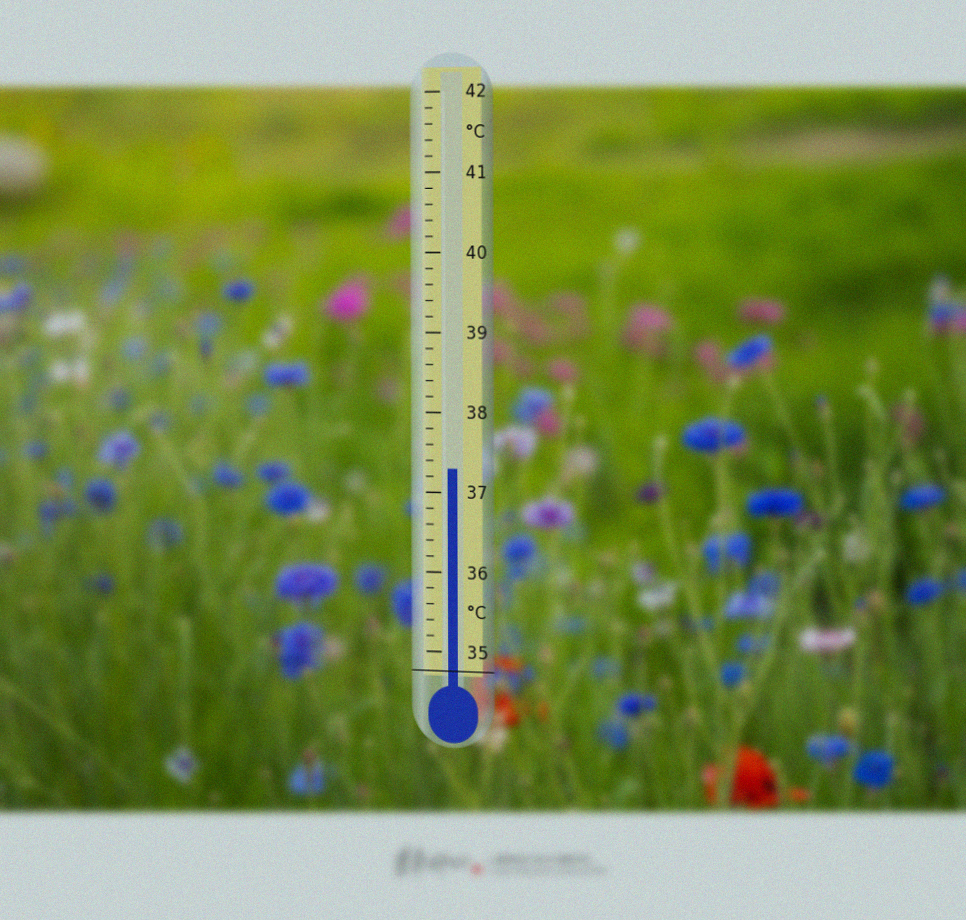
{"value": 37.3, "unit": "°C"}
